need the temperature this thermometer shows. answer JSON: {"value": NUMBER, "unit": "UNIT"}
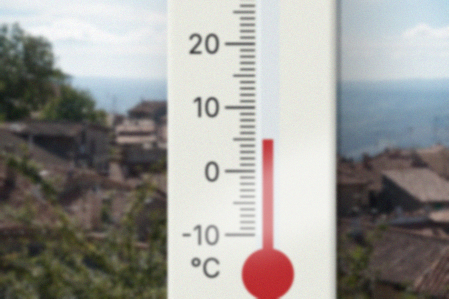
{"value": 5, "unit": "°C"}
